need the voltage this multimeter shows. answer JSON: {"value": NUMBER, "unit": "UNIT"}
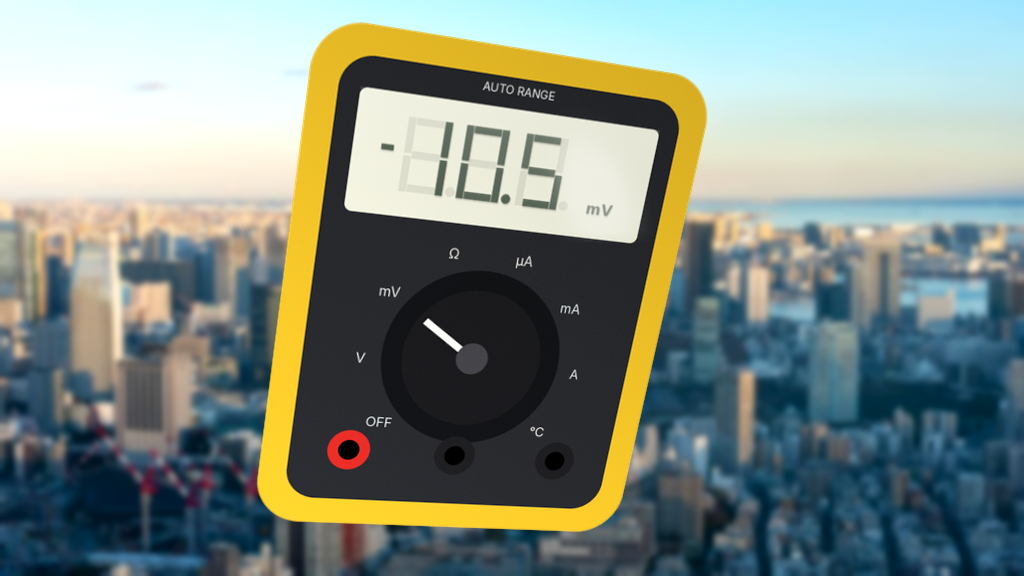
{"value": -10.5, "unit": "mV"}
